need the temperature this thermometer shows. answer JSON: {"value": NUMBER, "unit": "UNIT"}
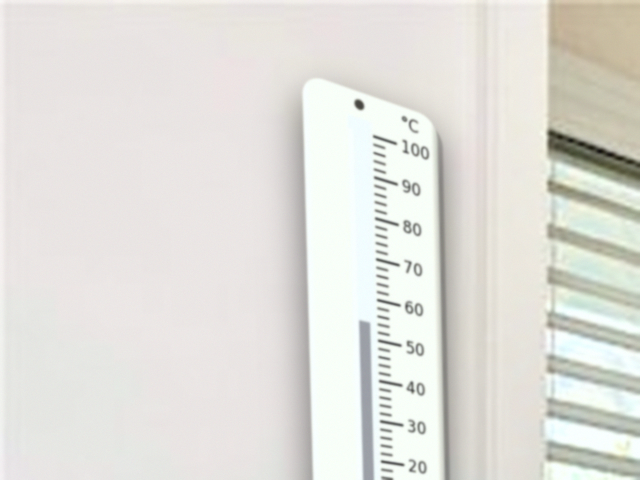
{"value": 54, "unit": "°C"}
